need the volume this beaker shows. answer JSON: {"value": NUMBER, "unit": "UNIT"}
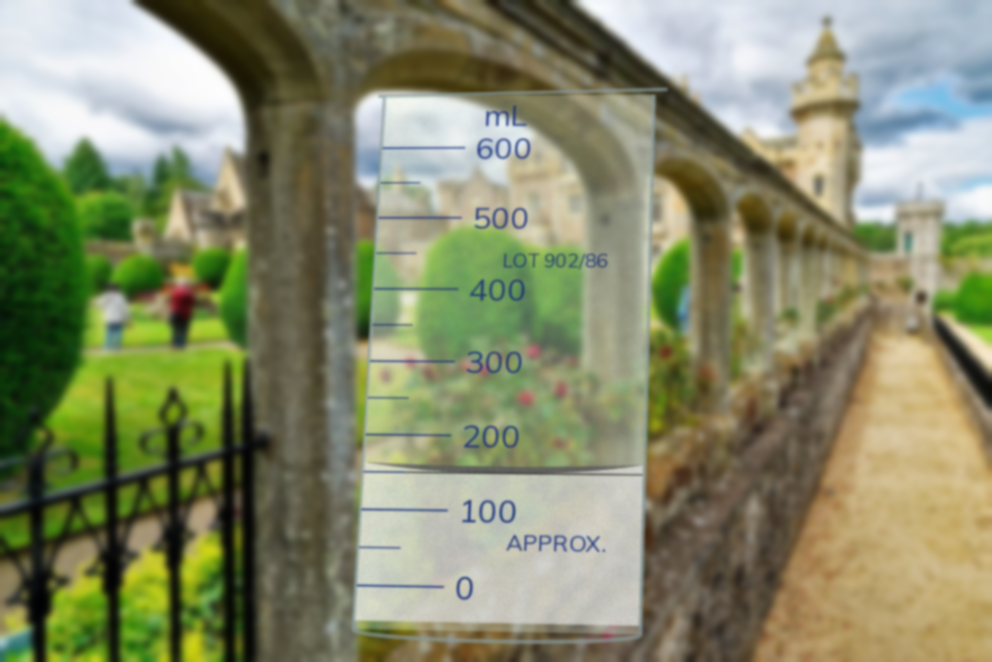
{"value": 150, "unit": "mL"}
